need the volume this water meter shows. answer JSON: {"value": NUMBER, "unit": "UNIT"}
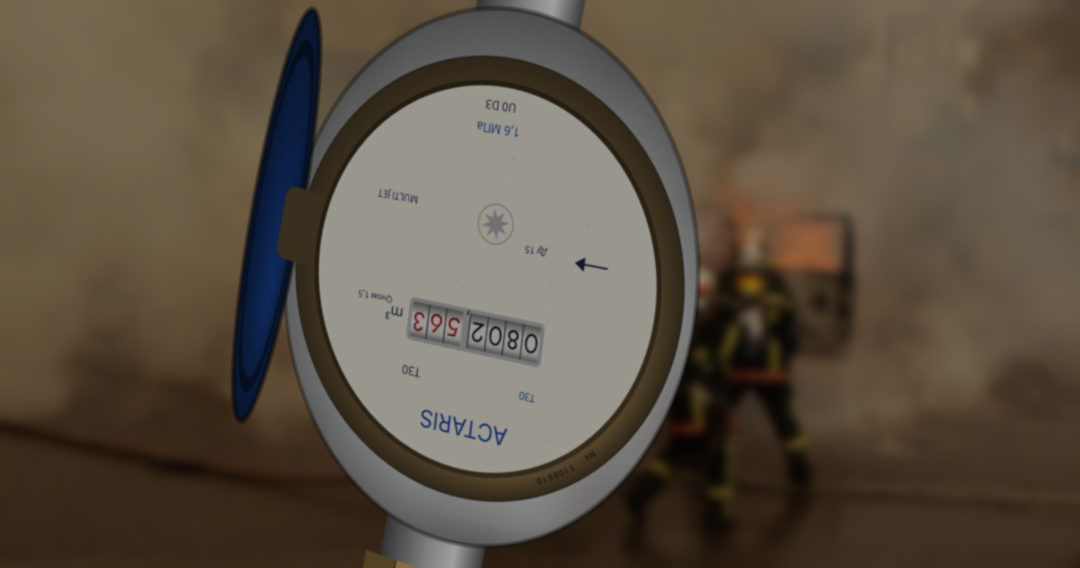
{"value": 802.563, "unit": "m³"}
